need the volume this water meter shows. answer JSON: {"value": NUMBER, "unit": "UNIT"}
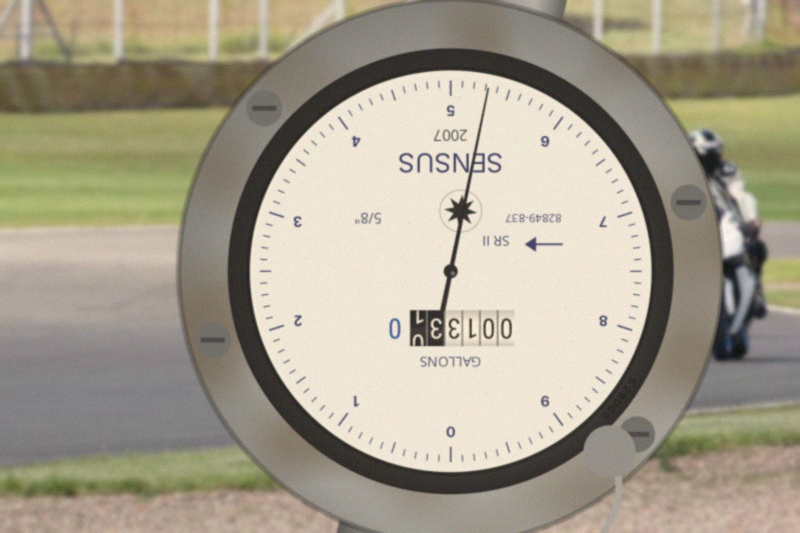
{"value": 13305.3, "unit": "gal"}
